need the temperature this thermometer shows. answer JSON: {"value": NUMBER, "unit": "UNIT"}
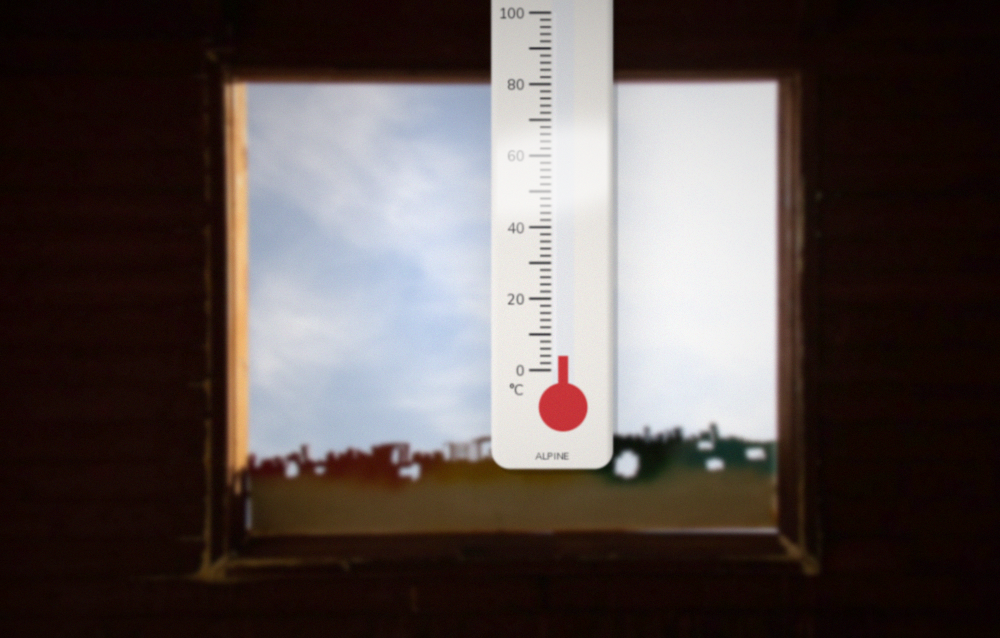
{"value": 4, "unit": "°C"}
